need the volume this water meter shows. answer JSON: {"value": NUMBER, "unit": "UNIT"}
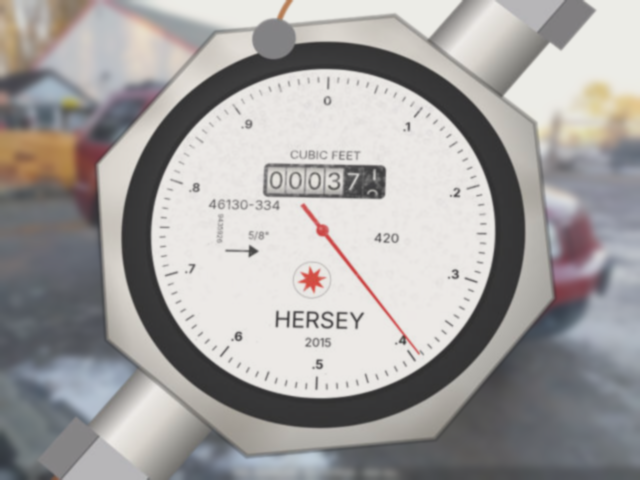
{"value": 371.39, "unit": "ft³"}
